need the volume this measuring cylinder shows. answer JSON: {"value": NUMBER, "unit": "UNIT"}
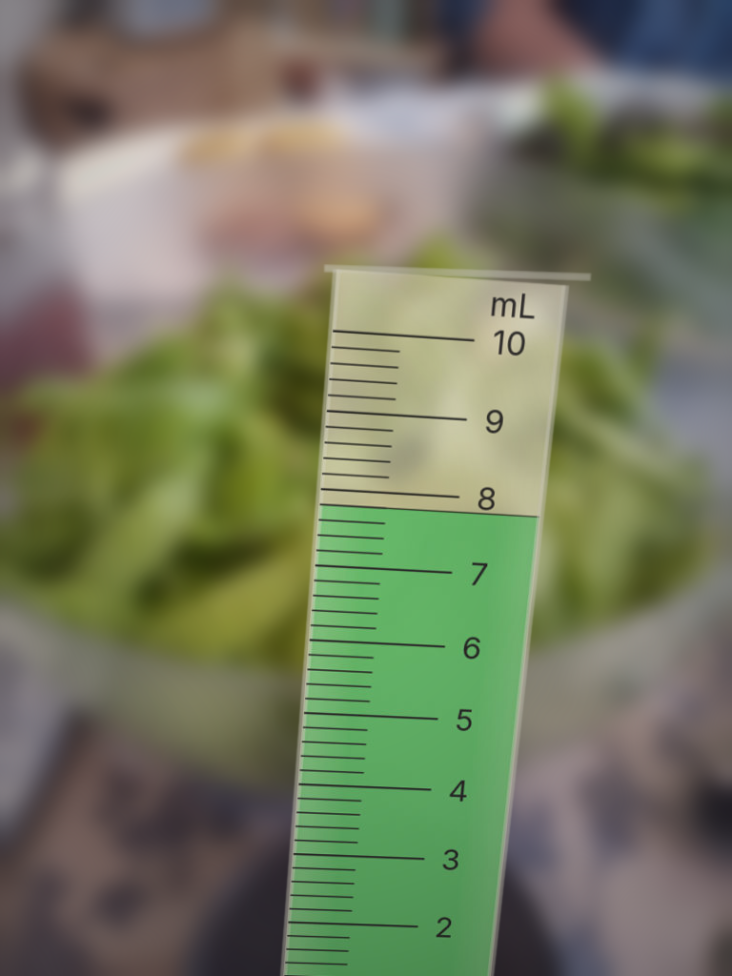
{"value": 7.8, "unit": "mL"}
